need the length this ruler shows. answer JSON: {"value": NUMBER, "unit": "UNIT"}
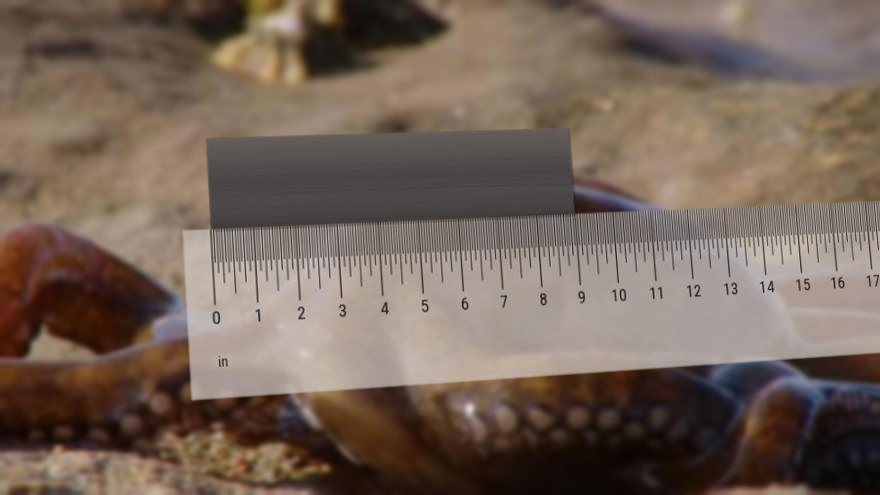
{"value": 9, "unit": "in"}
